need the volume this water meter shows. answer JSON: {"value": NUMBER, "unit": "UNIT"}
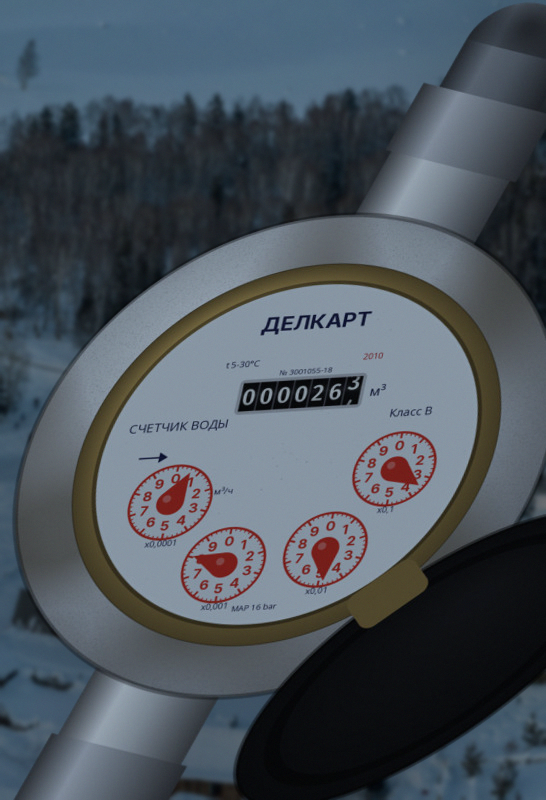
{"value": 263.3480, "unit": "m³"}
